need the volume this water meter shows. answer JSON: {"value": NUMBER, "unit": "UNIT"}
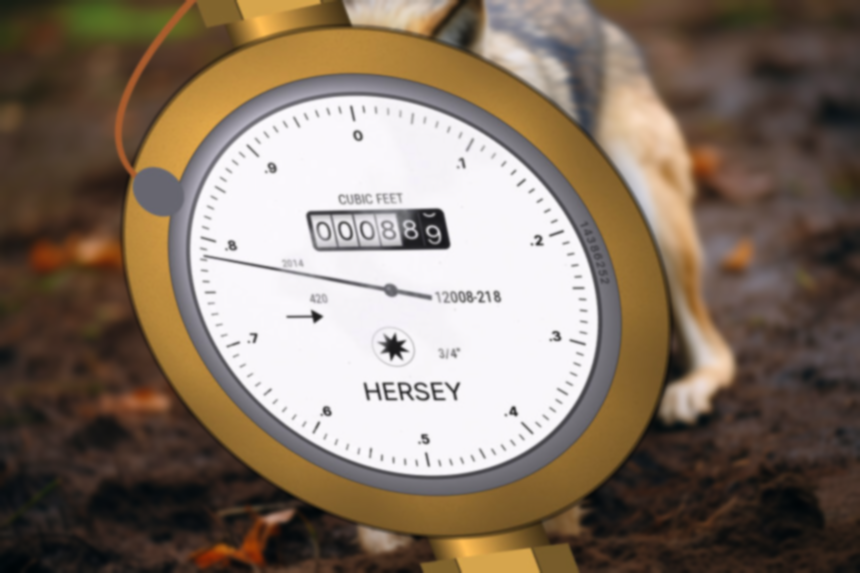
{"value": 888.78, "unit": "ft³"}
